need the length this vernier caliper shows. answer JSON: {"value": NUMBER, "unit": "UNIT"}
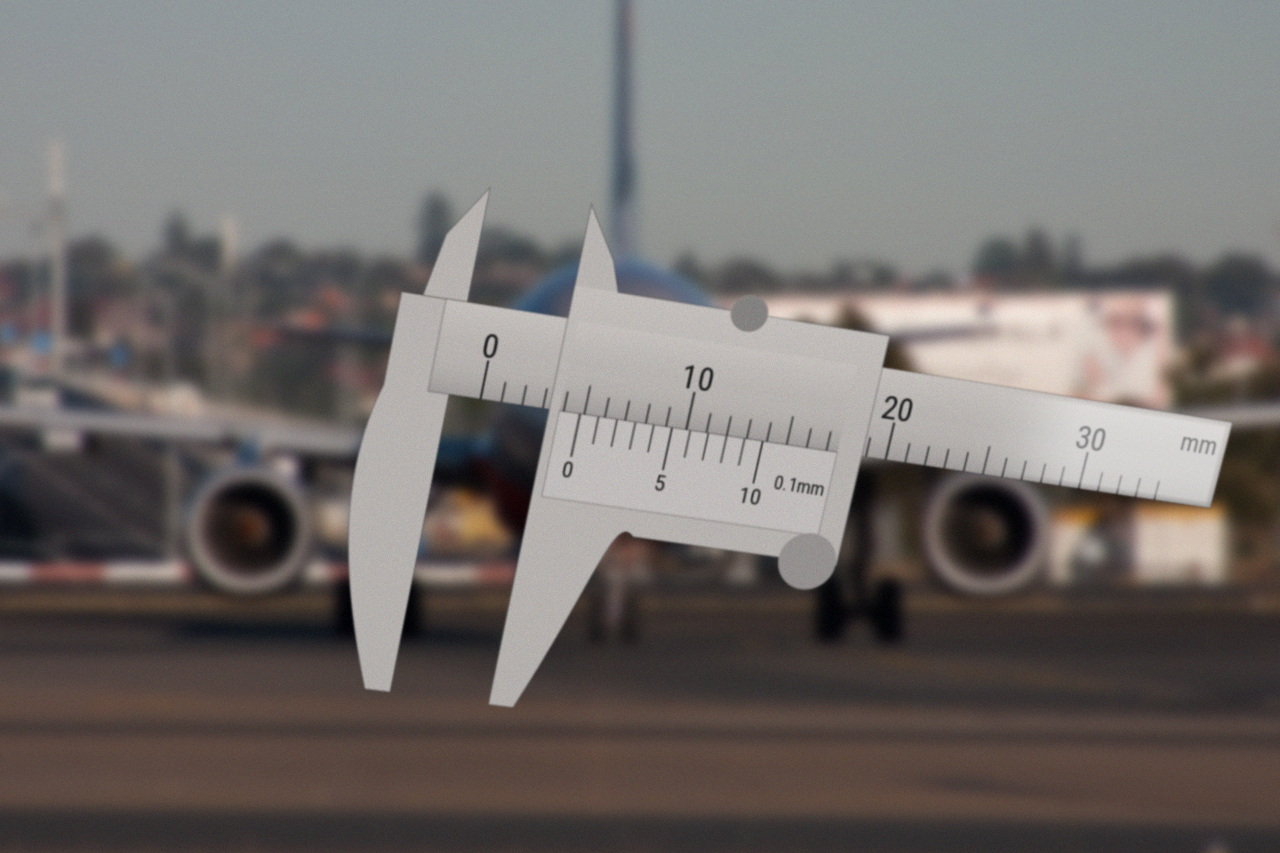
{"value": 4.8, "unit": "mm"}
